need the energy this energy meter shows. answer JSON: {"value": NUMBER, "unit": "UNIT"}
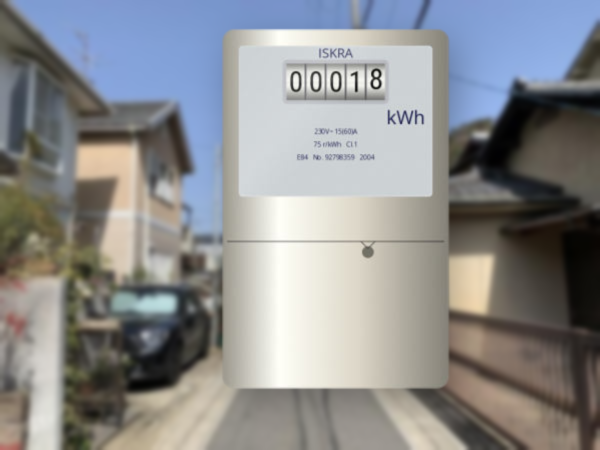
{"value": 18, "unit": "kWh"}
